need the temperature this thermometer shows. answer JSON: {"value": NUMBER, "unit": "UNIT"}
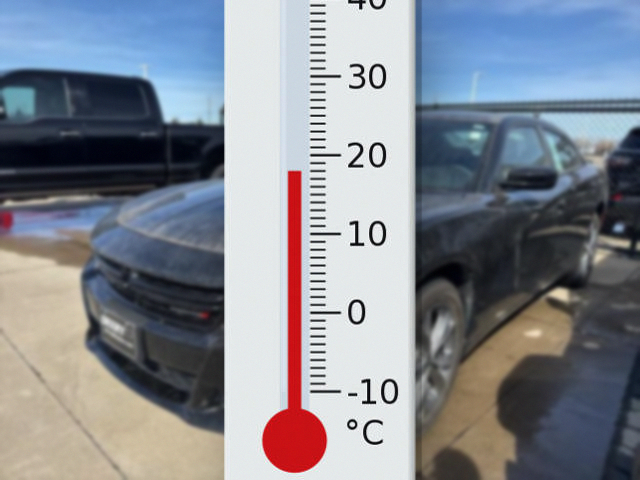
{"value": 18, "unit": "°C"}
